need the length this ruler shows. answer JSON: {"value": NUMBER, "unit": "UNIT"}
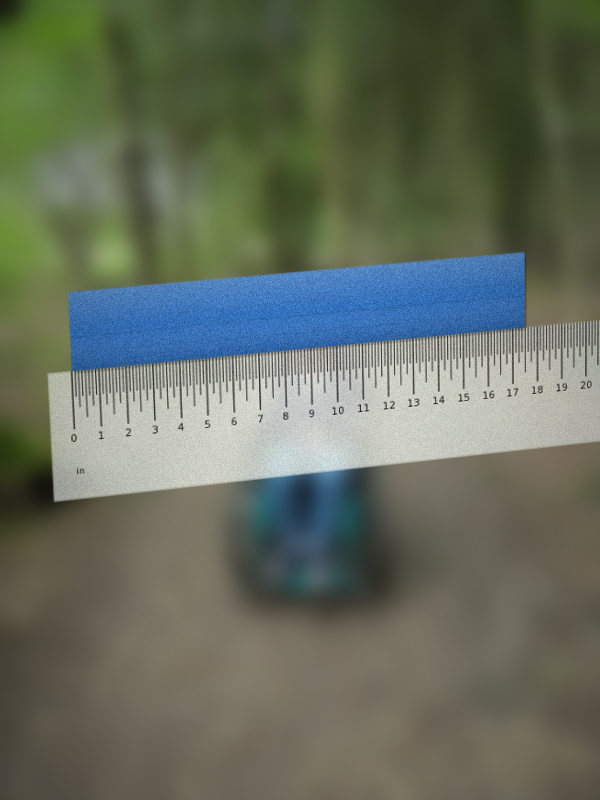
{"value": 17.5, "unit": "in"}
